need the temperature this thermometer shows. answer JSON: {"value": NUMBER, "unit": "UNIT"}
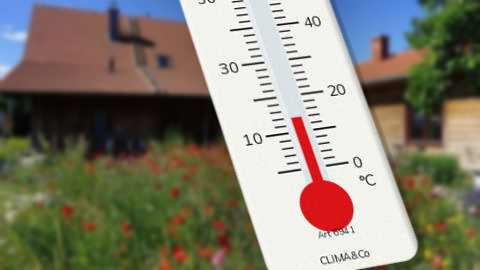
{"value": 14, "unit": "°C"}
